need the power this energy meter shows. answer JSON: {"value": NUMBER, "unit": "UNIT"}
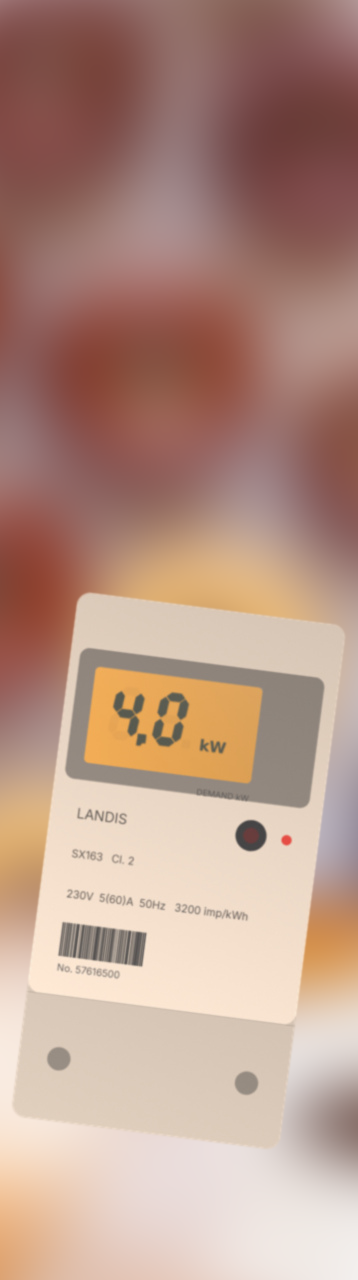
{"value": 4.0, "unit": "kW"}
